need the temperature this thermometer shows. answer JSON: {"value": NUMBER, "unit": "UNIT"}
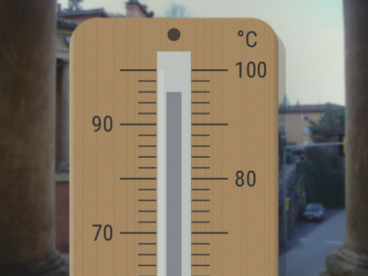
{"value": 96, "unit": "°C"}
